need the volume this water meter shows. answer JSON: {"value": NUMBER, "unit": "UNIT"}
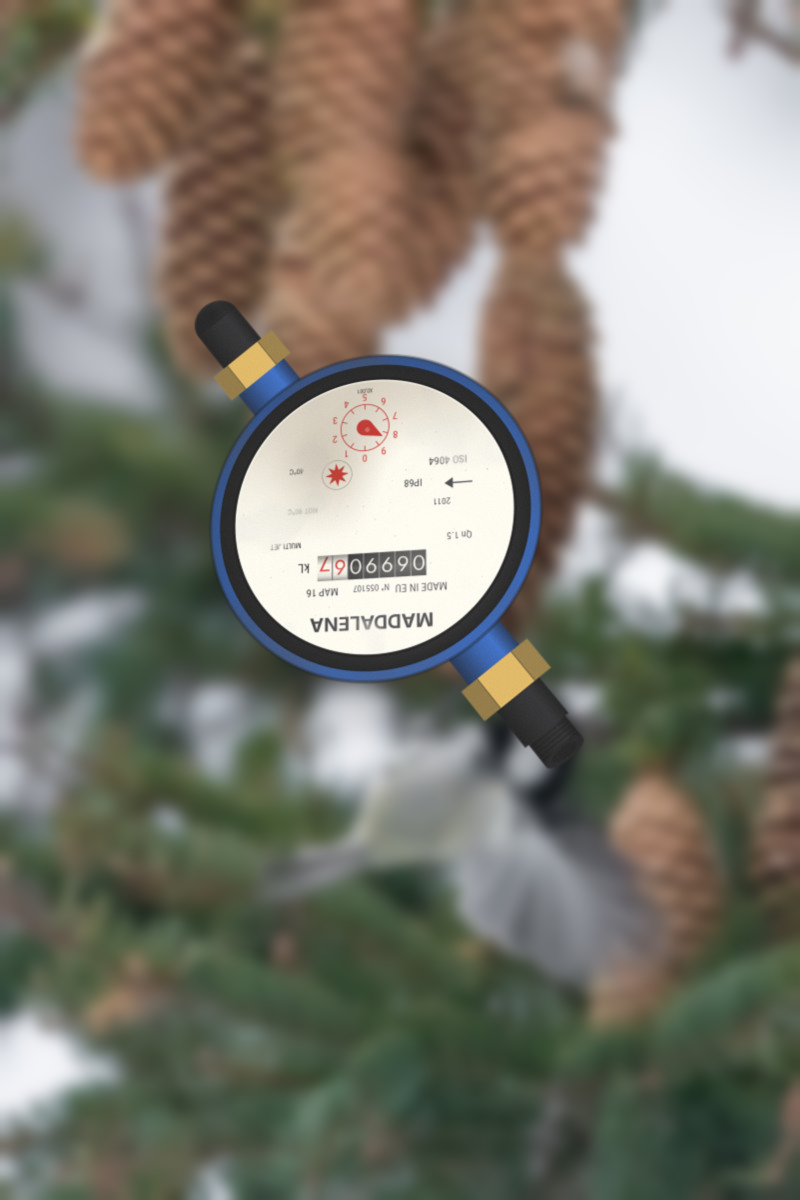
{"value": 6990.668, "unit": "kL"}
